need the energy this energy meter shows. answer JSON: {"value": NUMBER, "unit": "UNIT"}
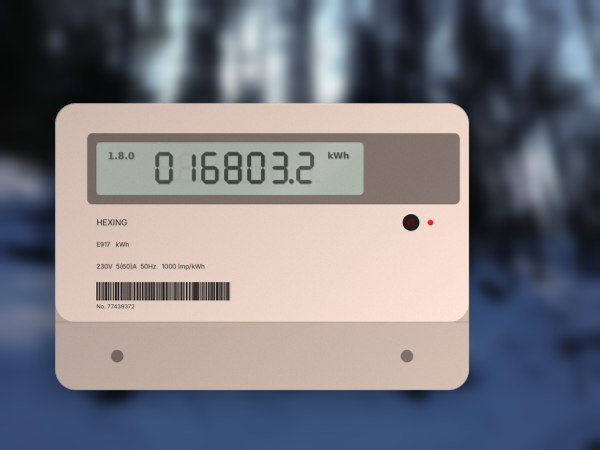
{"value": 16803.2, "unit": "kWh"}
